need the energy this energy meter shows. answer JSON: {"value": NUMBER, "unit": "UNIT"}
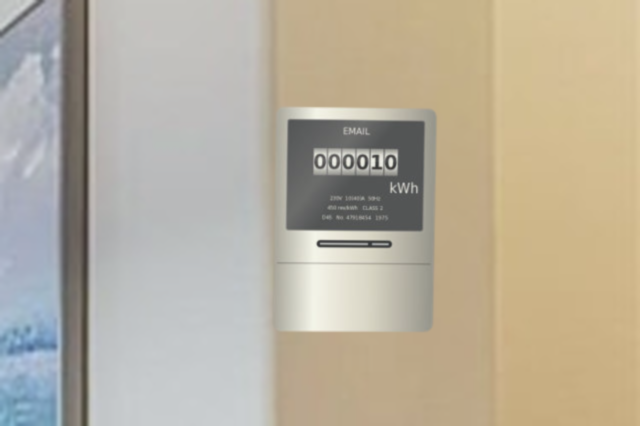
{"value": 10, "unit": "kWh"}
